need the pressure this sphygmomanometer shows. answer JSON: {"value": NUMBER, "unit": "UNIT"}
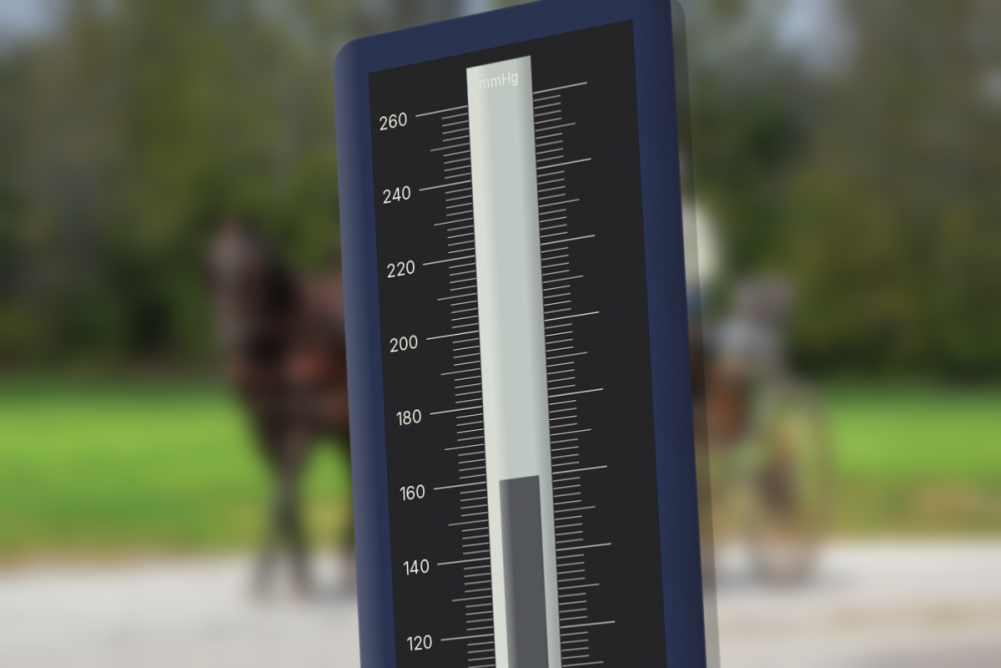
{"value": 160, "unit": "mmHg"}
